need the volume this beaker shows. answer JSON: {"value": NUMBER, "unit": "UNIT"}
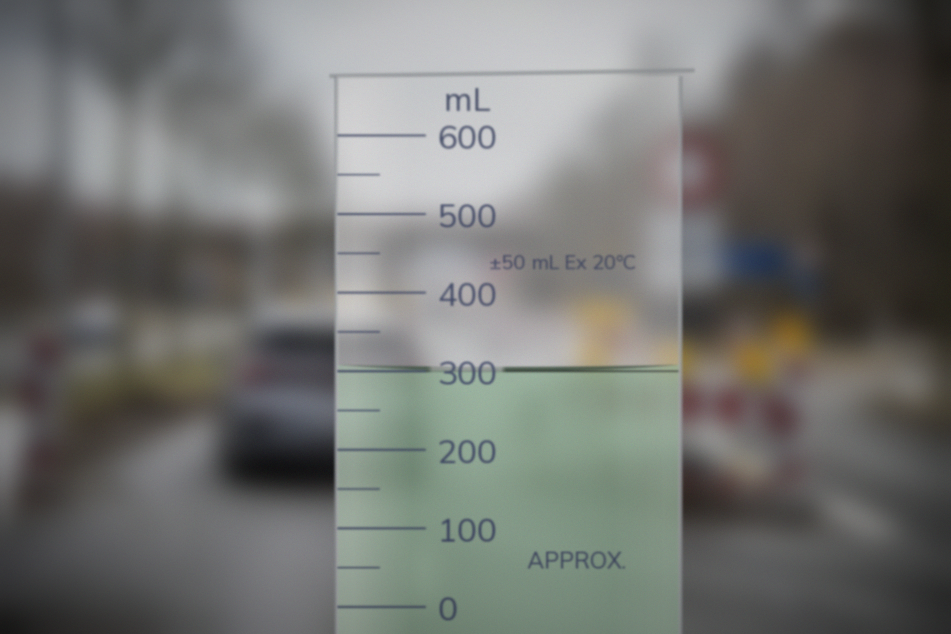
{"value": 300, "unit": "mL"}
